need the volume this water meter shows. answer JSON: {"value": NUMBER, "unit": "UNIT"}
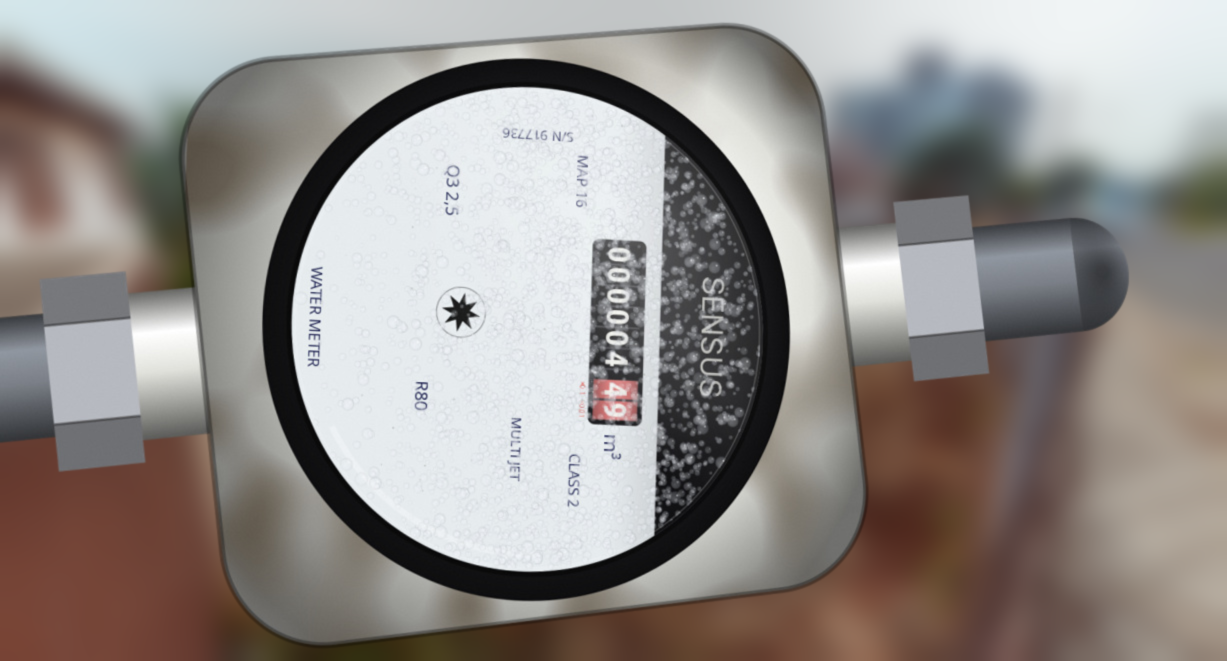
{"value": 4.49, "unit": "m³"}
